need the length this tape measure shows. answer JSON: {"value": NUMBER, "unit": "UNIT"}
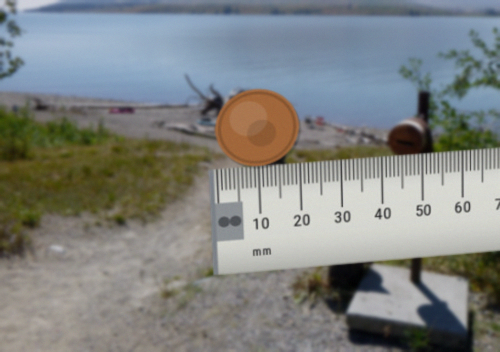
{"value": 20, "unit": "mm"}
